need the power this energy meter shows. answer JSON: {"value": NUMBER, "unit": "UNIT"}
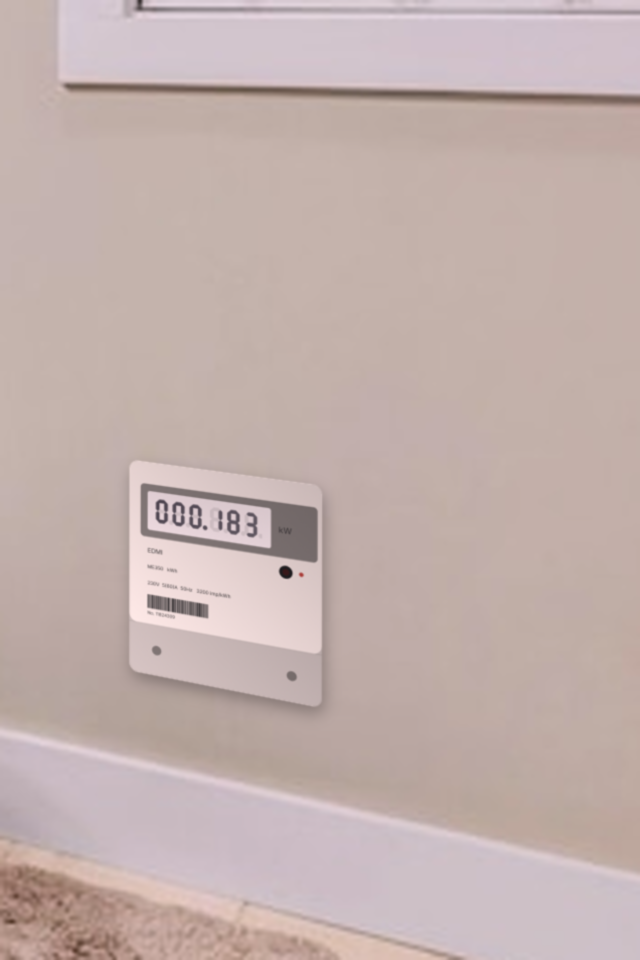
{"value": 0.183, "unit": "kW"}
